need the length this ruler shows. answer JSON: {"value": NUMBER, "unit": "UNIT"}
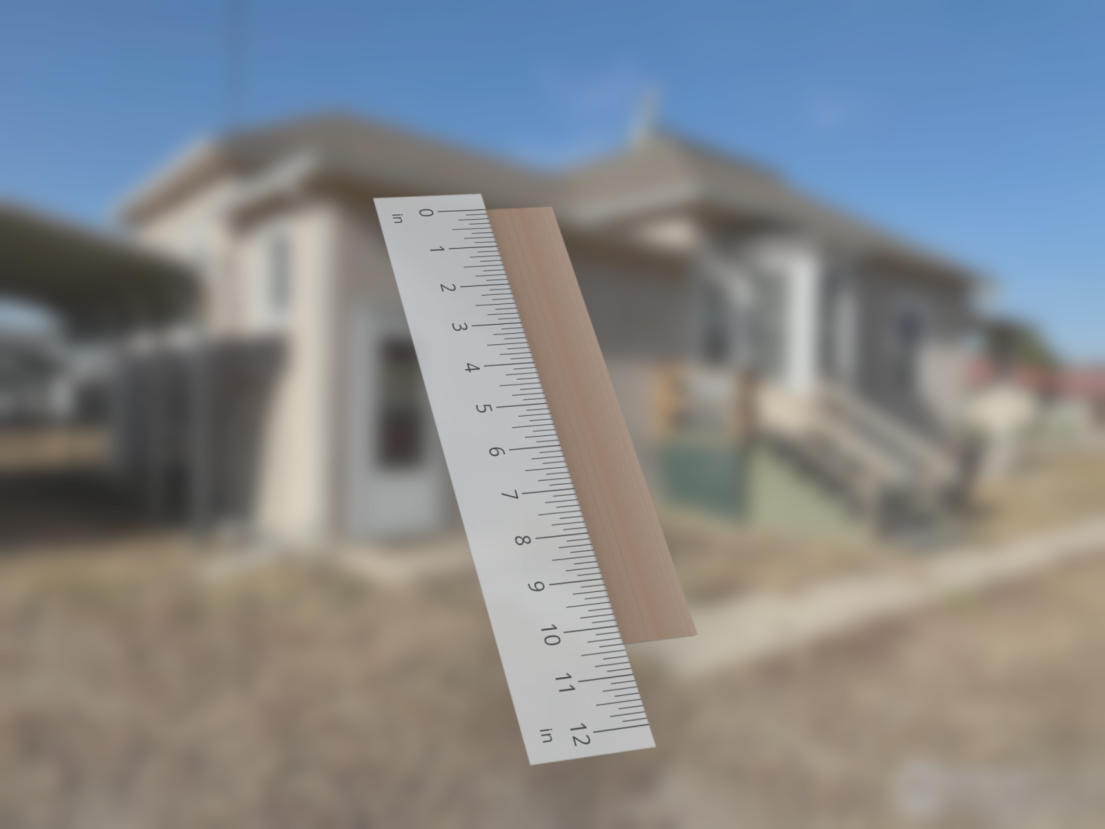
{"value": 10.375, "unit": "in"}
